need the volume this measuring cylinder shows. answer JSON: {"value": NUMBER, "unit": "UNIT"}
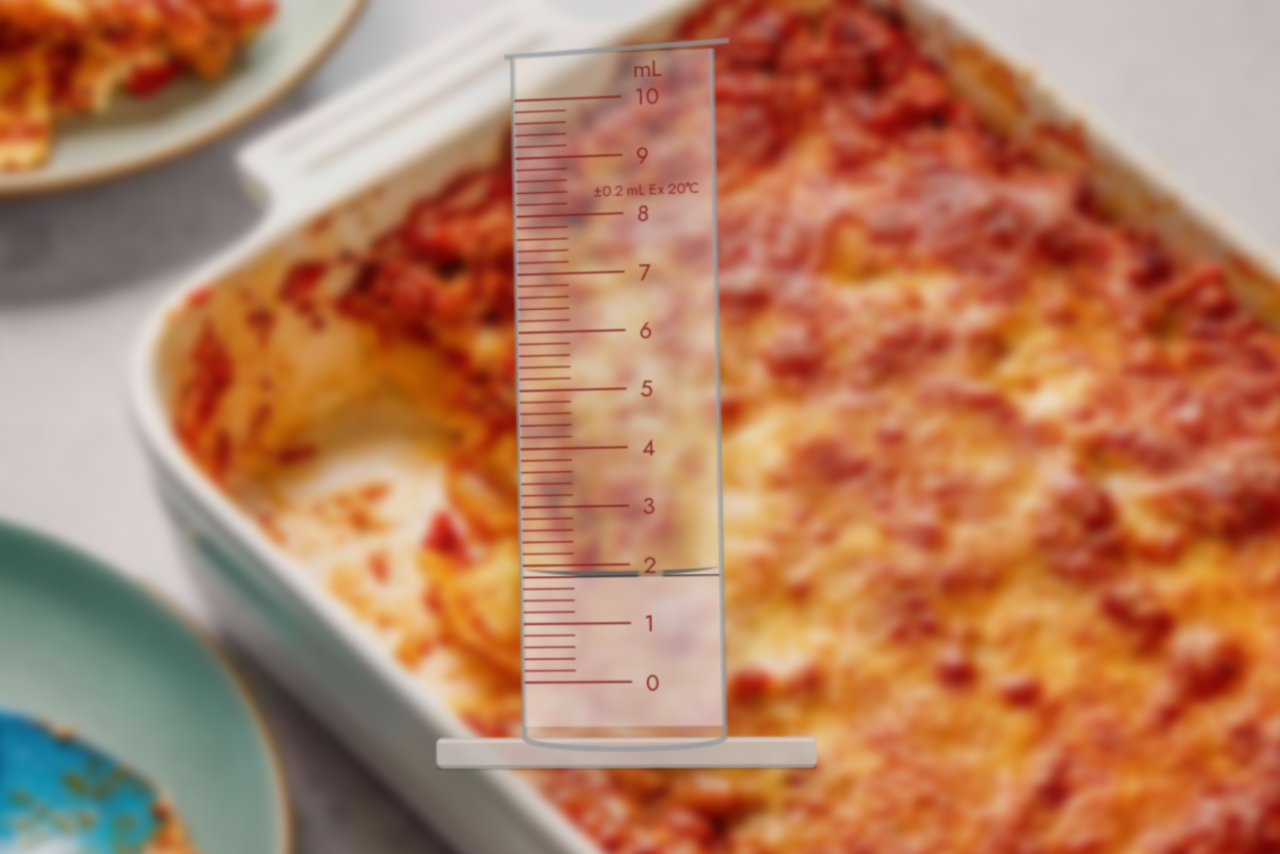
{"value": 1.8, "unit": "mL"}
